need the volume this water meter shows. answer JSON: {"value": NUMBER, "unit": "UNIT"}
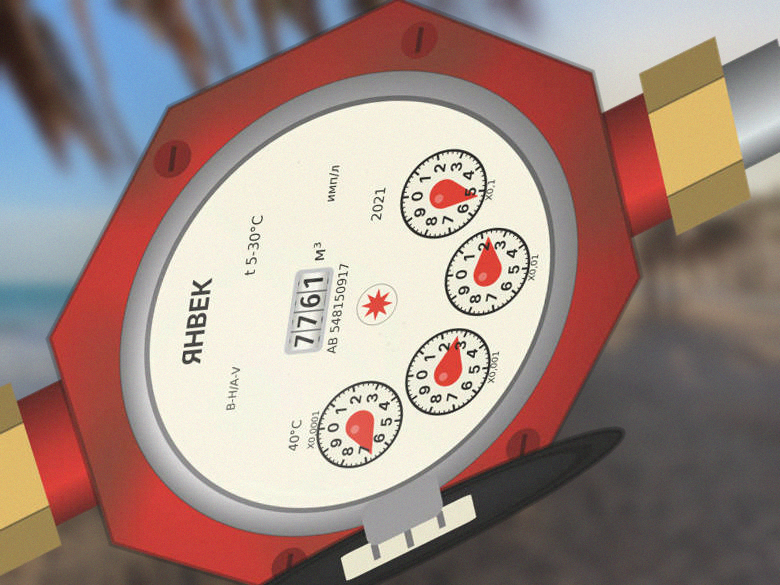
{"value": 7761.5226, "unit": "m³"}
